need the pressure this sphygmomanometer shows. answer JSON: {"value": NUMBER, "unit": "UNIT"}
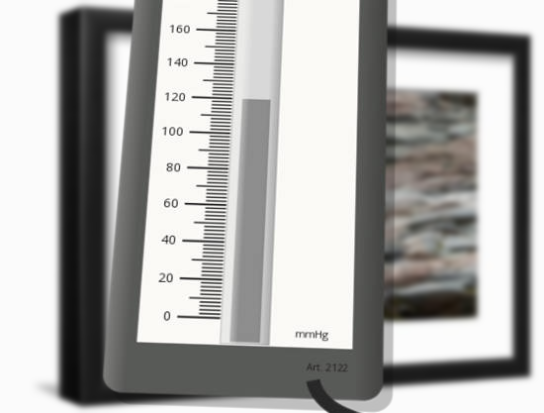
{"value": 120, "unit": "mmHg"}
